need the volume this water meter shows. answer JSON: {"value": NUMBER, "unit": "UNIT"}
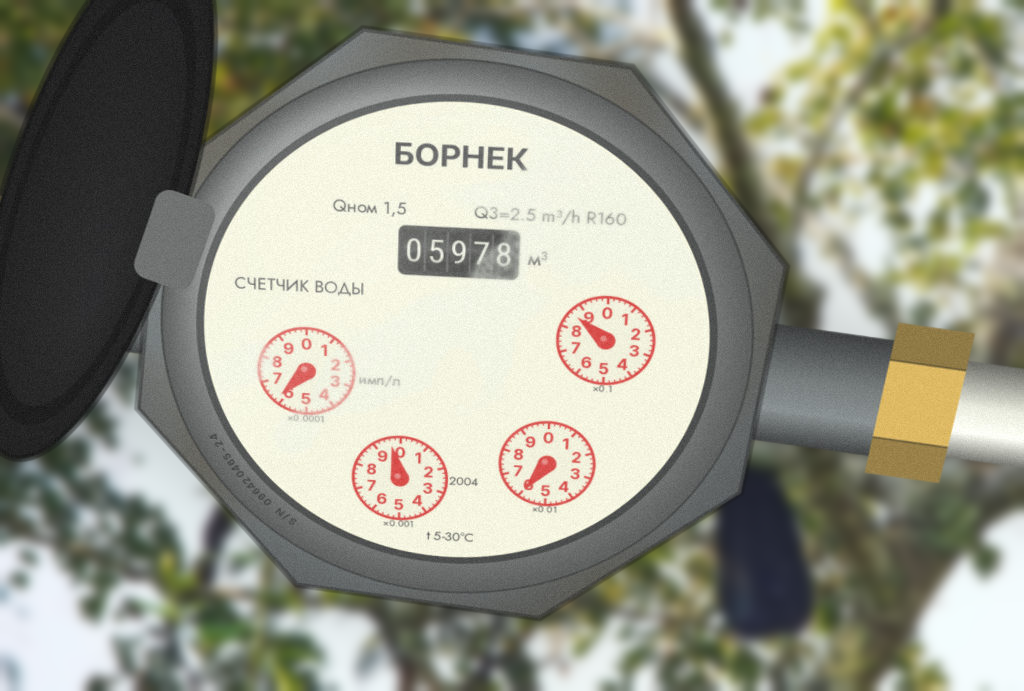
{"value": 5978.8596, "unit": "m³"}
